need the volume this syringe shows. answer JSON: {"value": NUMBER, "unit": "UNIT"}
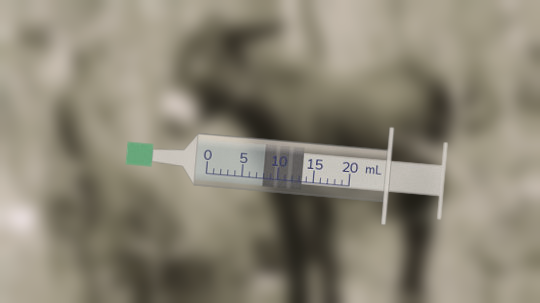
{"value": 8, "unit": "mL"}
